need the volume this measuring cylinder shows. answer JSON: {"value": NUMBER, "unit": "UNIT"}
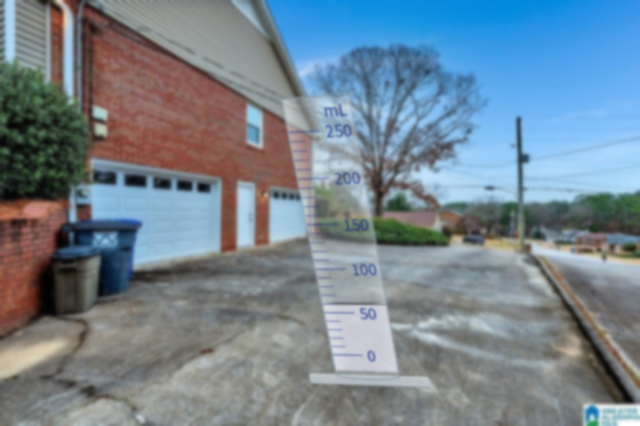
{"value": 60, "unit": "mL"}
